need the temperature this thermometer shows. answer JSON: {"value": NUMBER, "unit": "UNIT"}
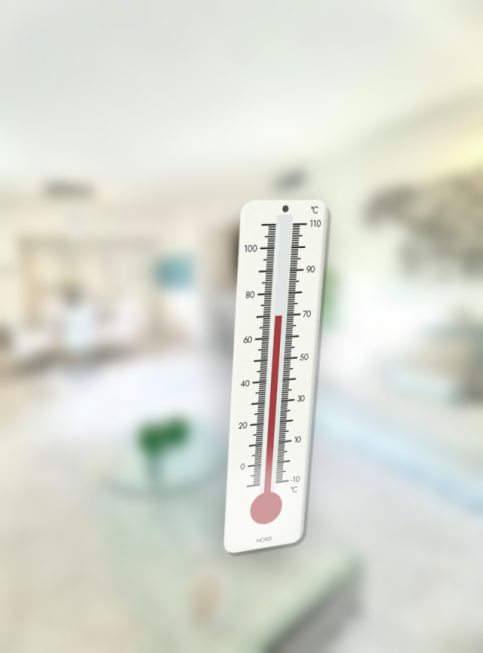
{"value": 70, "unit": "°C"}
